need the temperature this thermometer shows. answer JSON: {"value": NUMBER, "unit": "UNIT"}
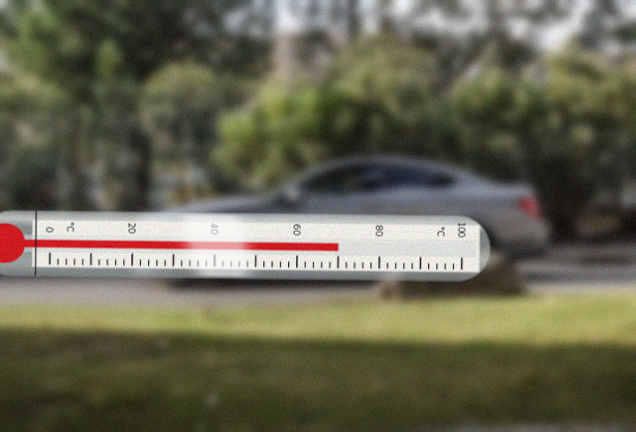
{"value": 70, "unit": "°C"}
